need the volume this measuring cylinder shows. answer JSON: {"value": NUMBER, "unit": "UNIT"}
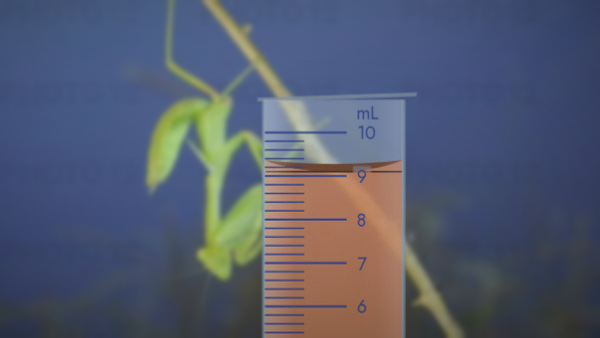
{"value": 9.1, "unit": "mL"}
